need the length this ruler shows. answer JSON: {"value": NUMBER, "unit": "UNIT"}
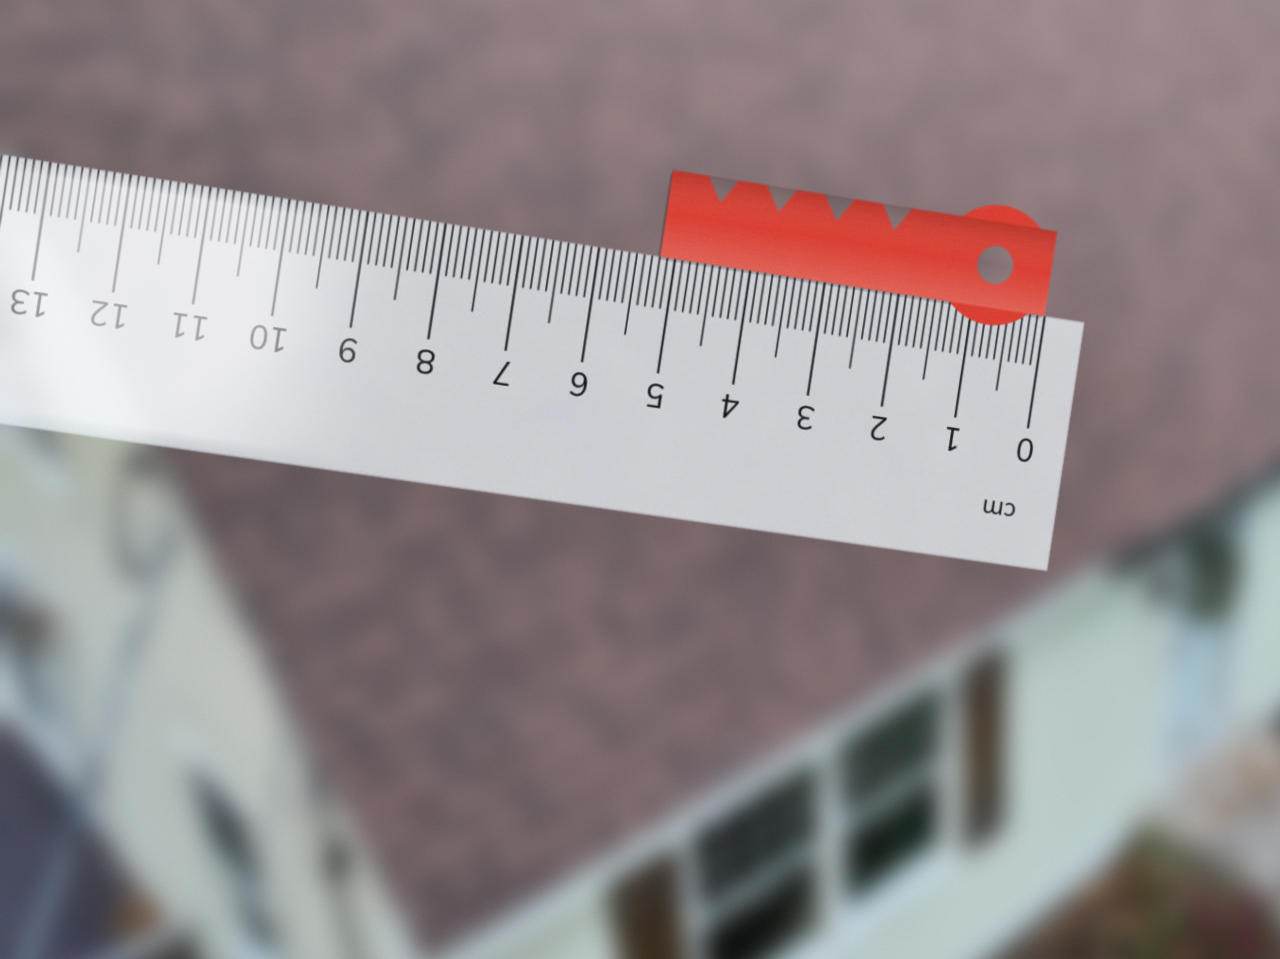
{"value": 5.2, "unit": "cm"}
